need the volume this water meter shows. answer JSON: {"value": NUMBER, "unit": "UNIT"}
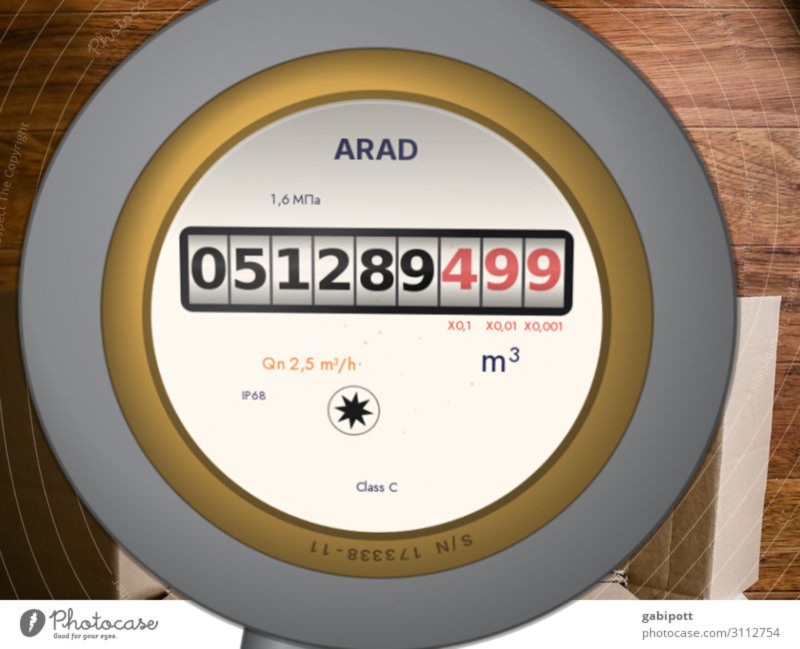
{"value": 51289.499, "unit": "m³"}
